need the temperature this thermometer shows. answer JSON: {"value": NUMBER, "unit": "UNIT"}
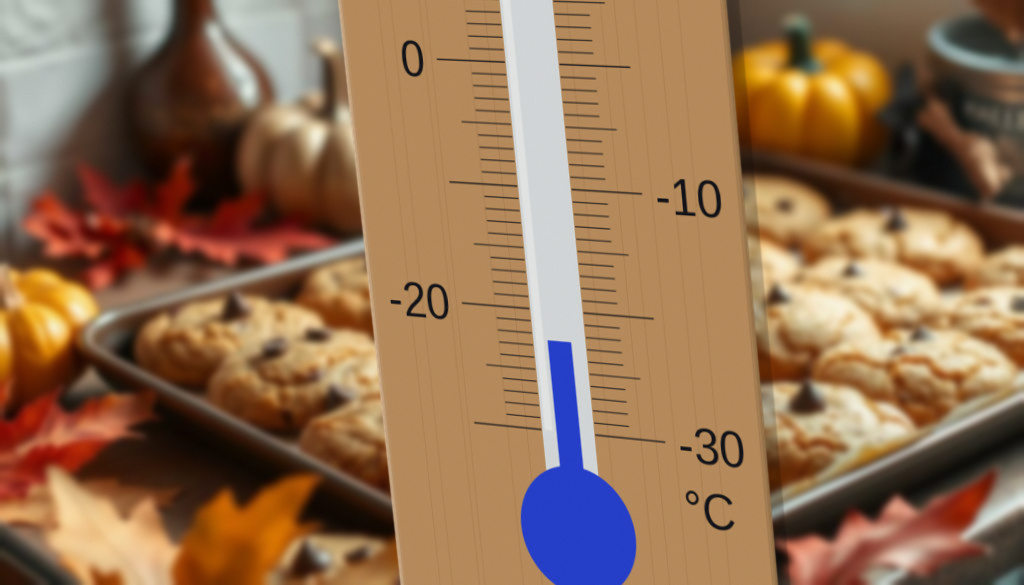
{"value": -22.5, "unit": "°C"}
